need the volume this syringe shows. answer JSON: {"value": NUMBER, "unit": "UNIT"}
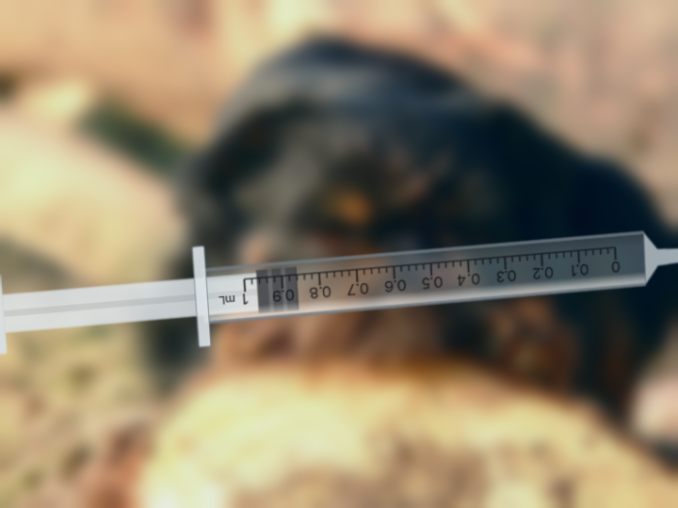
{"value": 0.86, "unit": "mL"}
